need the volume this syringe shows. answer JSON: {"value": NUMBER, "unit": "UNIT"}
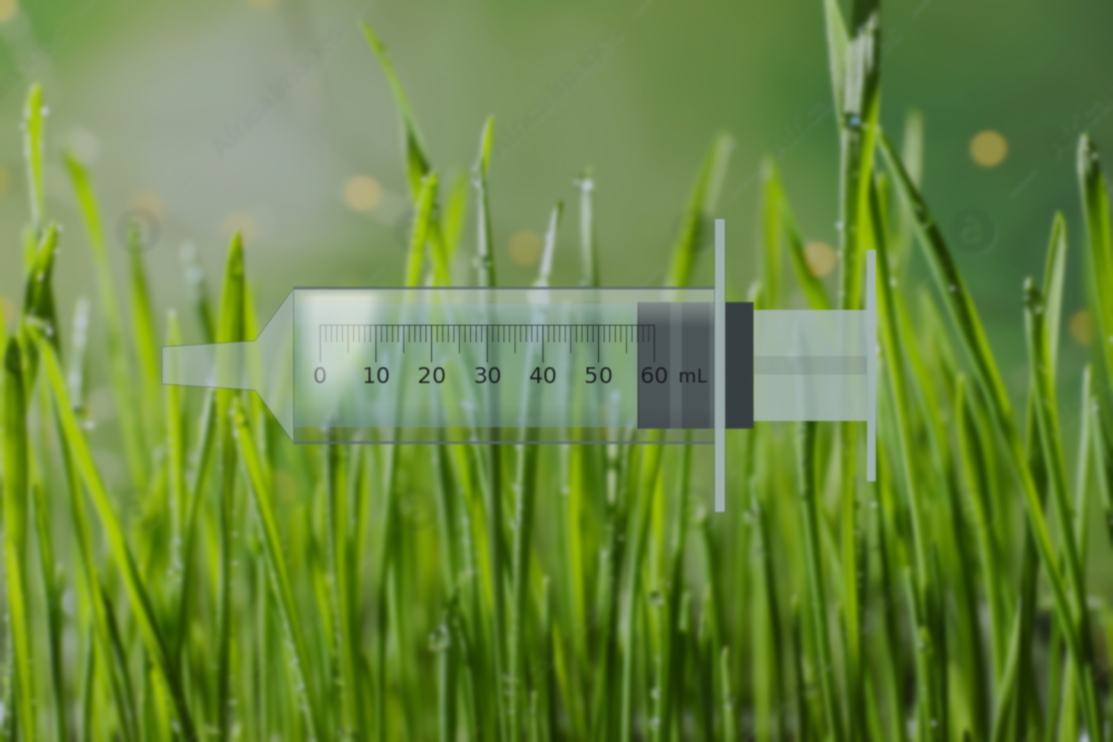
{"value": 57, "unit": "mL"}
